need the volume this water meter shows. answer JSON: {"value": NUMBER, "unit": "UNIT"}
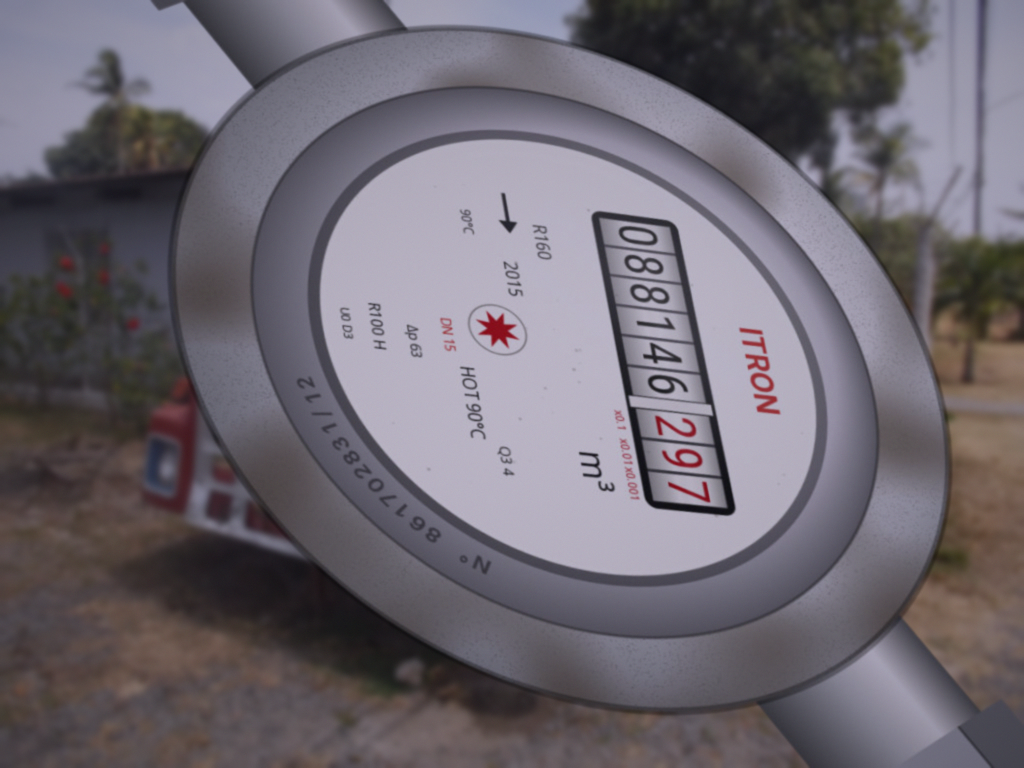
{"value": 88146.297, "unit": "m³"}
